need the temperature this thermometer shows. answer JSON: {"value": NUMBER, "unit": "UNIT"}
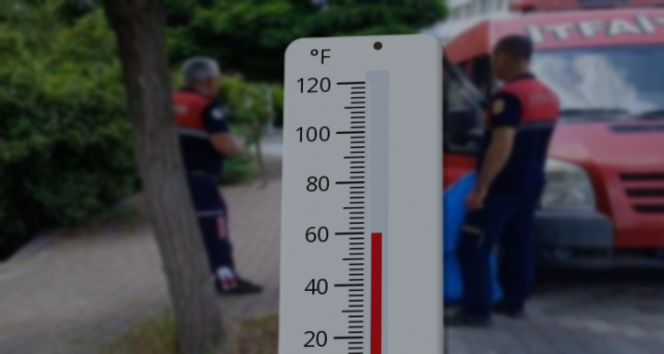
{"value": 60, "unit": "°F"}
